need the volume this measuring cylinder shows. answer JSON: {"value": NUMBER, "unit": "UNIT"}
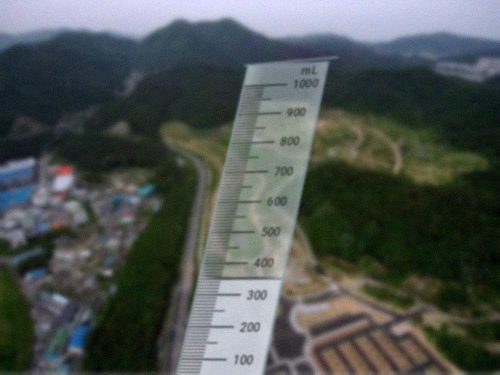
{"value": 350, "unit": "mL"}
